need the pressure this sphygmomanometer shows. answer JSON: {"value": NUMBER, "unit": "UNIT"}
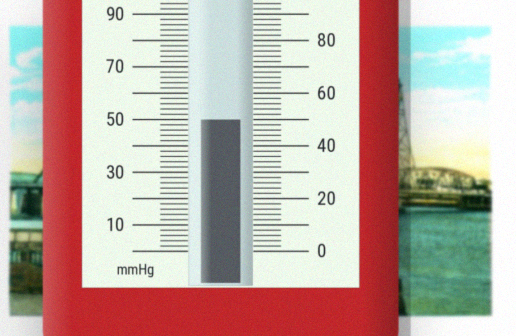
{"value": 50, "unit": "mmHg"}
